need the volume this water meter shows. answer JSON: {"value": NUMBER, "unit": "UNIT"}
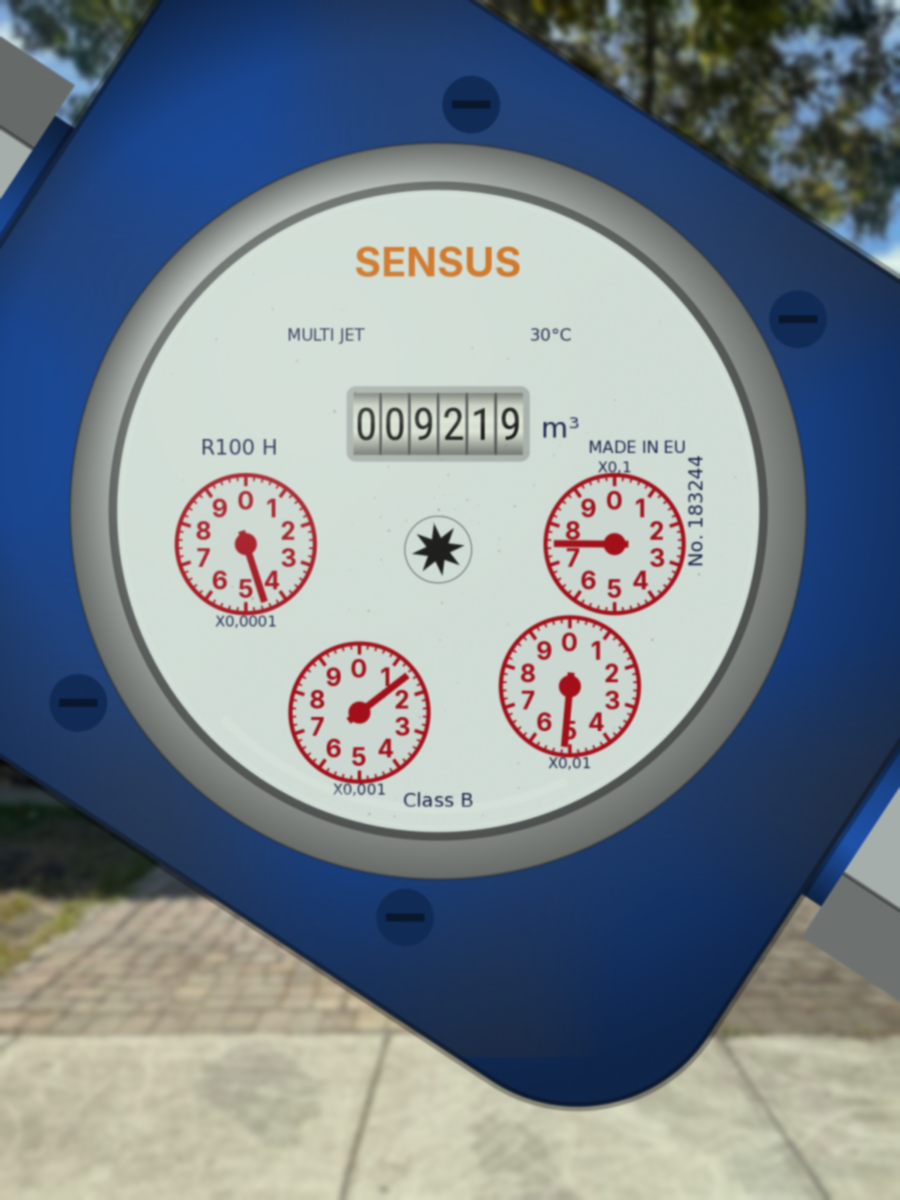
{"value": 9219.7514, "unit": "m³"}
